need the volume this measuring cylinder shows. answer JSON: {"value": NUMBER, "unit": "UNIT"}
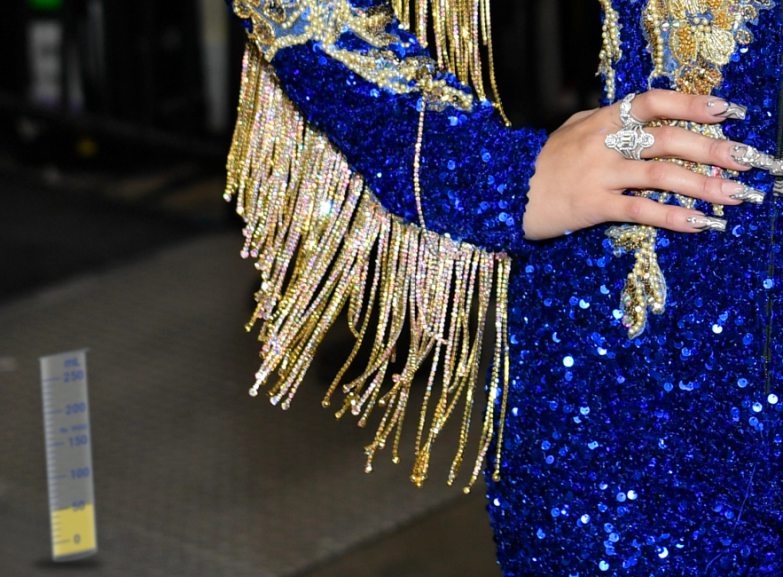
{"value": 50, "unit": "mL"}
